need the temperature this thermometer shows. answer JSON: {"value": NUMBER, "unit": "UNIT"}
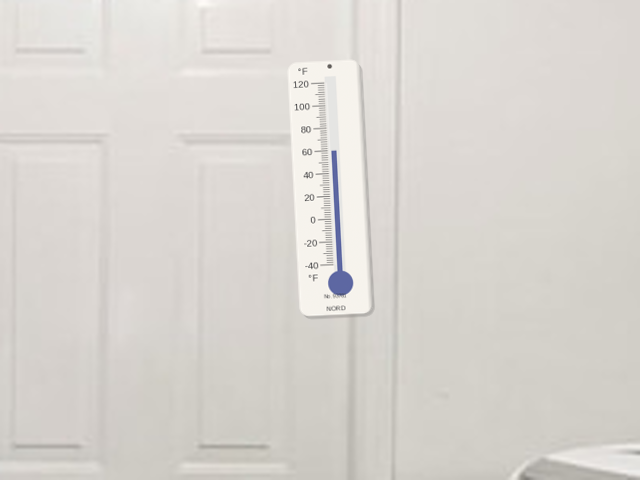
{"value": 60, "unit": "°F"}
